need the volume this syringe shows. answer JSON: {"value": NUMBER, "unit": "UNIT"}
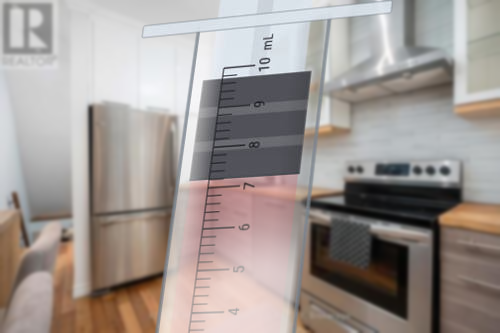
{"value": 7.2, "unit": "mL"}
